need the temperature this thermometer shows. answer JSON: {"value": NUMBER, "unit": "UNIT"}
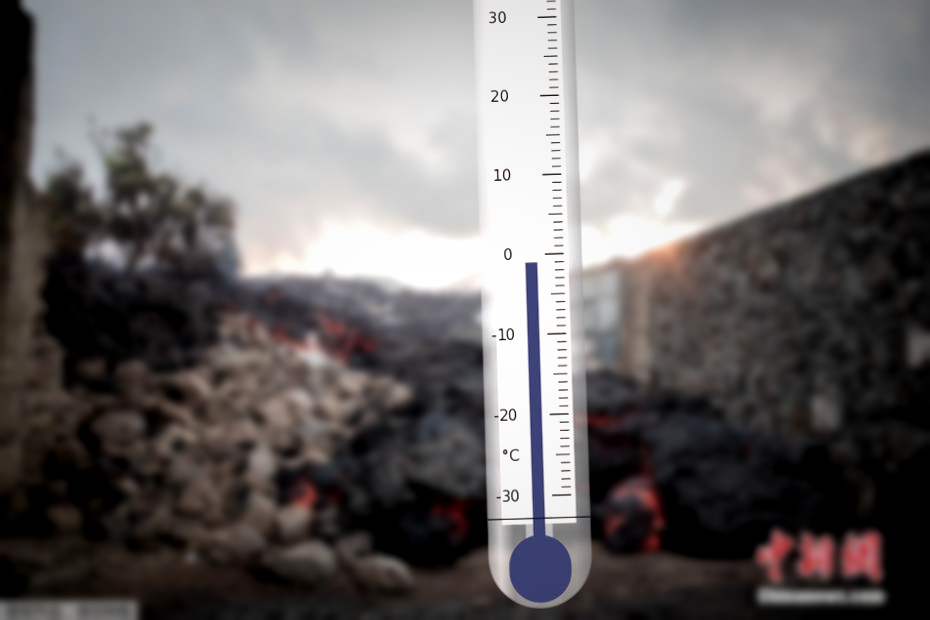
{"value": -1, "unit": "°C"}
